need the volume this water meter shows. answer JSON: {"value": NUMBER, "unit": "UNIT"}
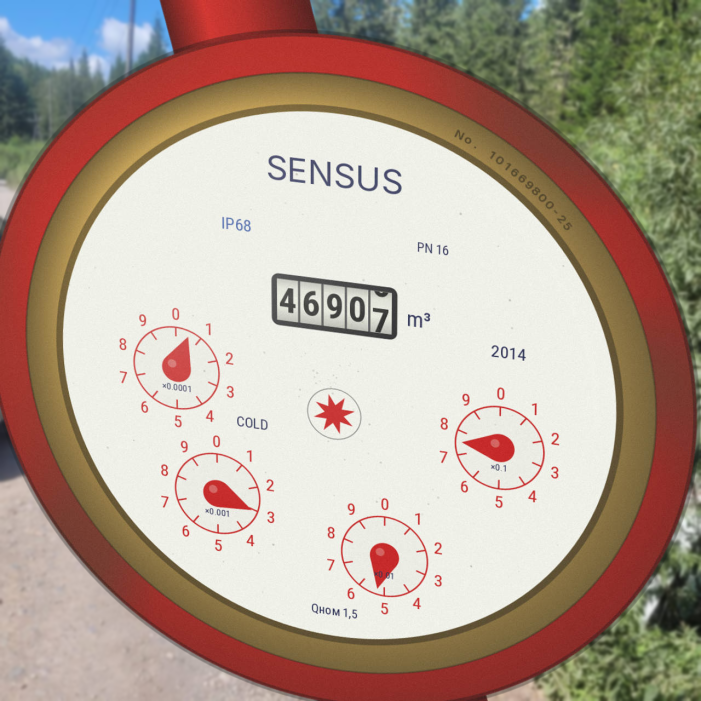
{"value": 46906.7530, "unit": "m³"}
